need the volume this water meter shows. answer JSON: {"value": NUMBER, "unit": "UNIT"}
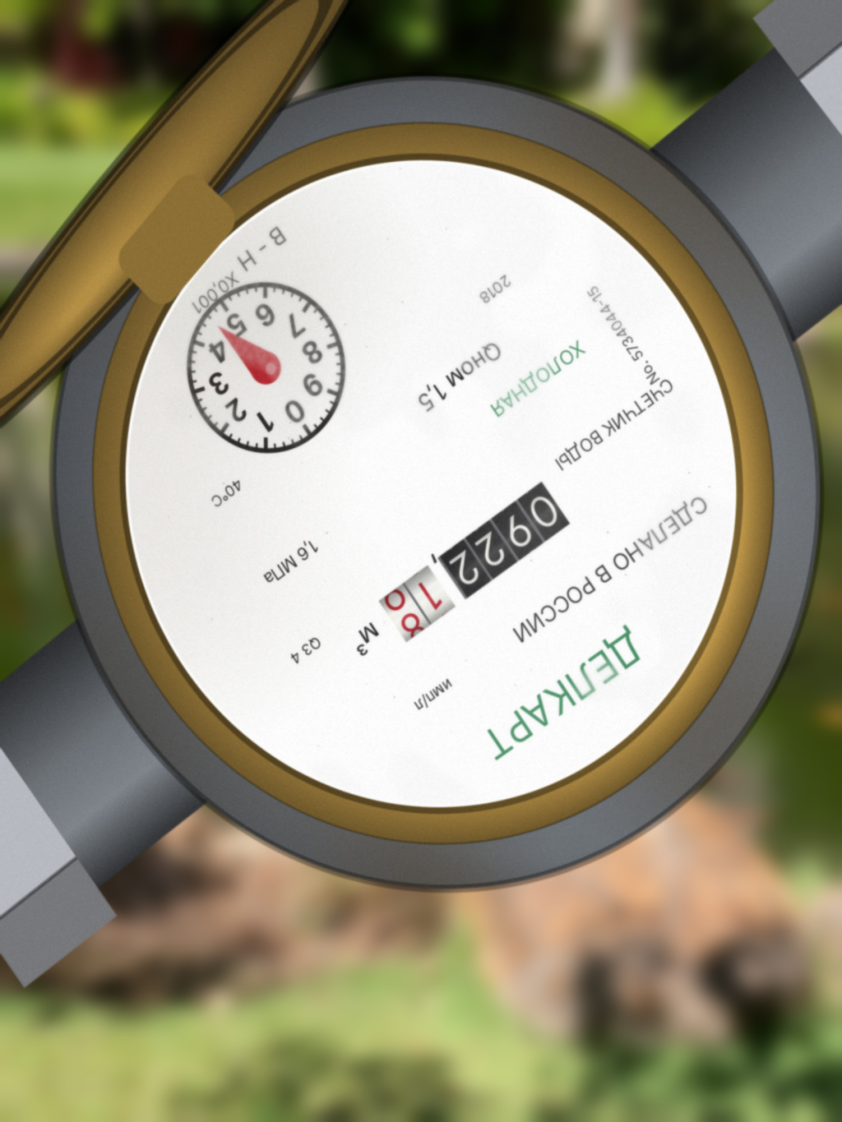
{"value": 922.184, "unit": "m³"}
